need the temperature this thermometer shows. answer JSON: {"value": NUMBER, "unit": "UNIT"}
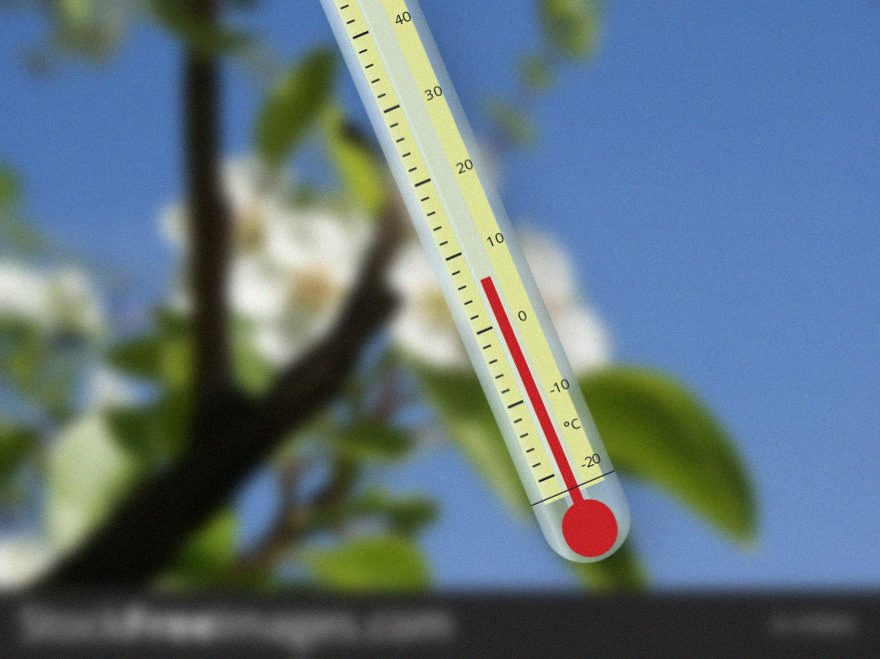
{"value": 6, "unit": "°C"}
